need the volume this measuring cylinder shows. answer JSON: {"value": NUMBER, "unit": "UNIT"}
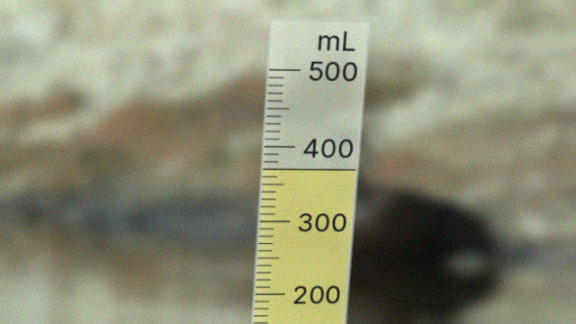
{"value": 370, "unit": "mL"}
